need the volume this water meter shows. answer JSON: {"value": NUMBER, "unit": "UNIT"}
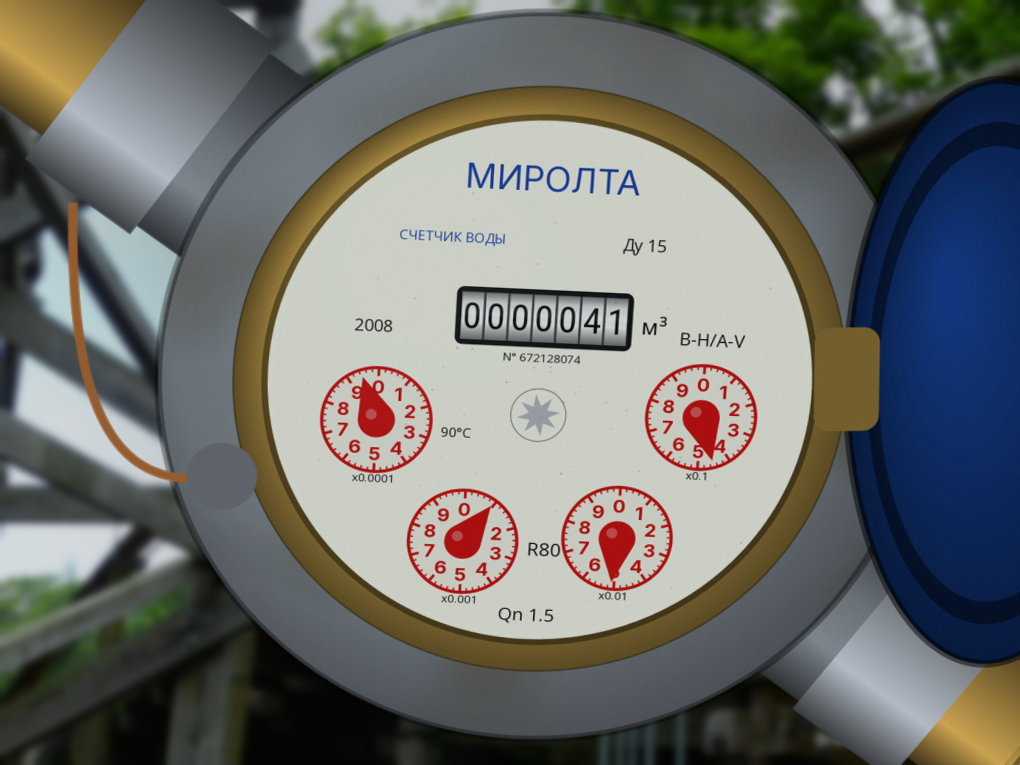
{"value": 41.4509, "unit": "m³"}
